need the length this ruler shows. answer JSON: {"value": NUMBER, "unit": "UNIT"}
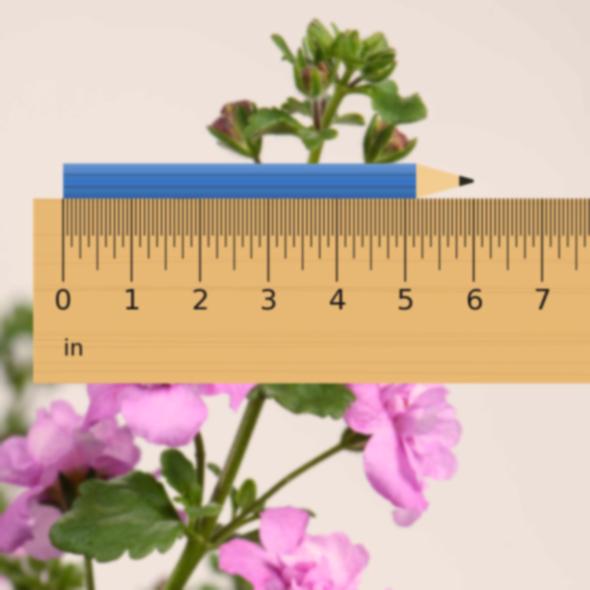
{"value": 6, "unit": "in"}
